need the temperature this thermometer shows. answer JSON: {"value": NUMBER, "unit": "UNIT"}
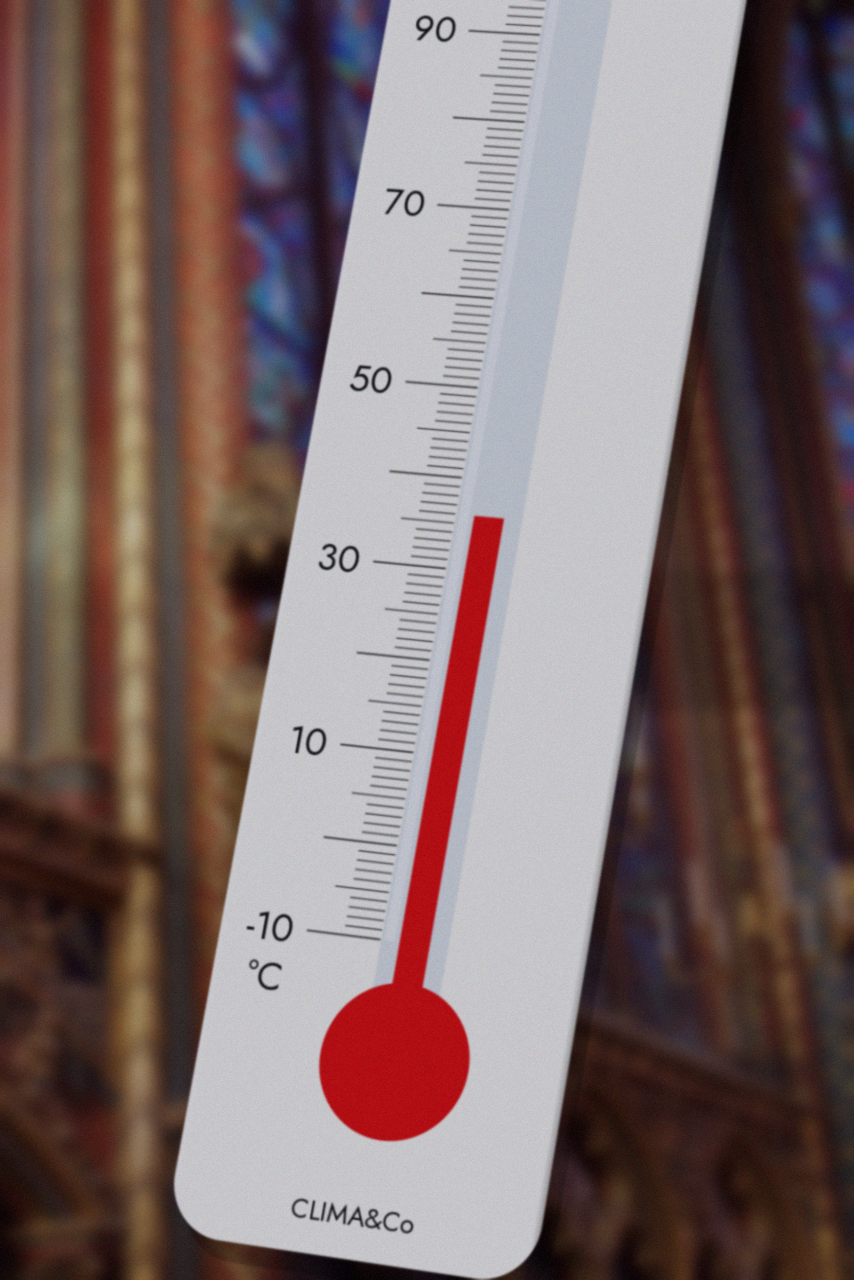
{"value": 36, "unit": "°C"}
